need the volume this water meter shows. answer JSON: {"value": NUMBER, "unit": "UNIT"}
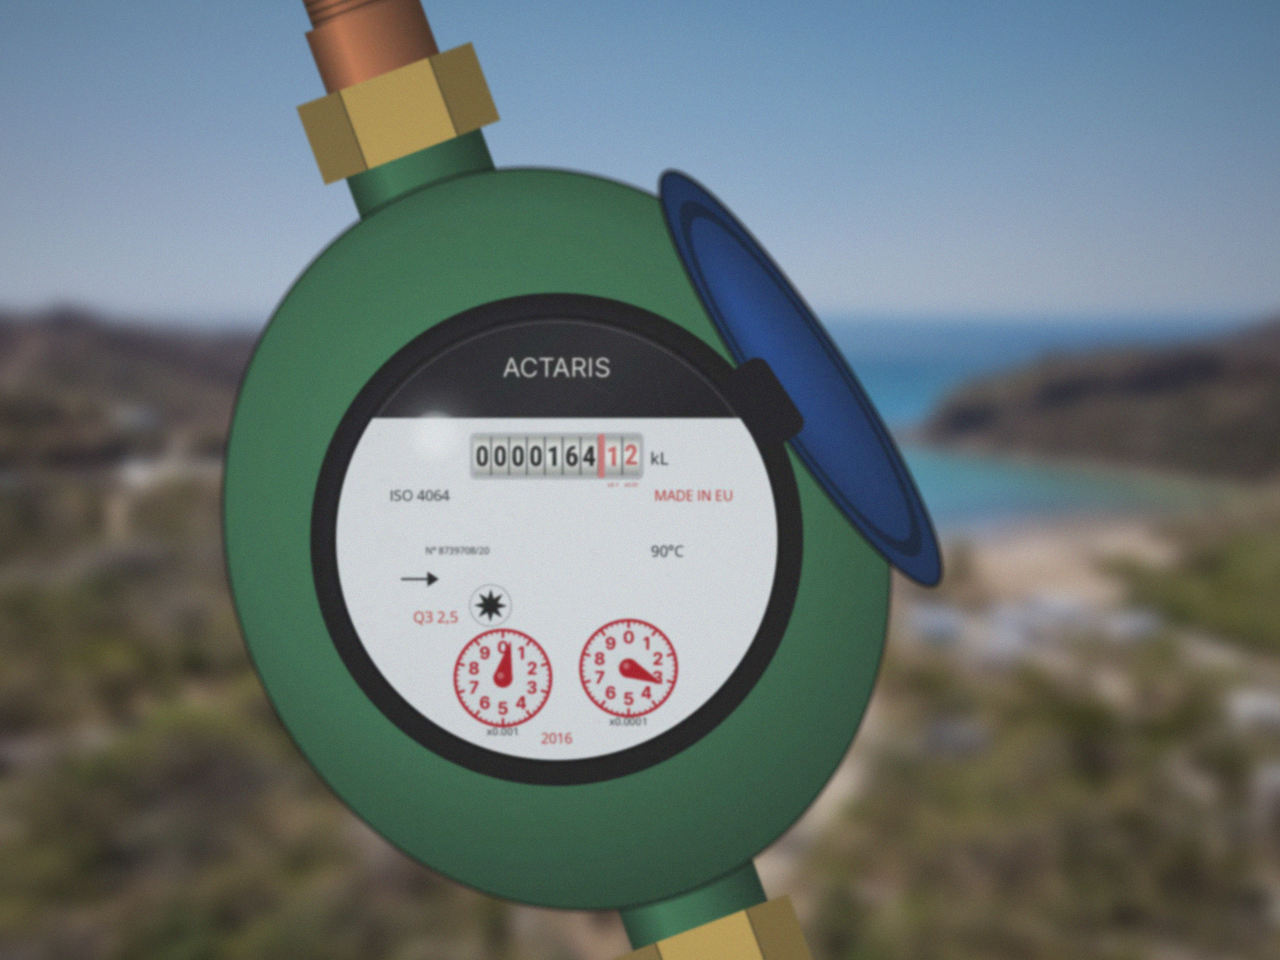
{"value": 164.1203, "unit": "kL"}
